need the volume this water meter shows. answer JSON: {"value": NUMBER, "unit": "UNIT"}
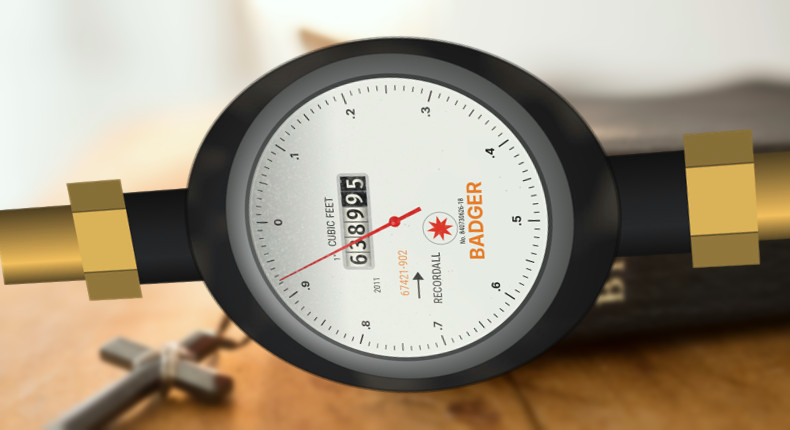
{"value": 638994.92, "unit": "ft³"}
